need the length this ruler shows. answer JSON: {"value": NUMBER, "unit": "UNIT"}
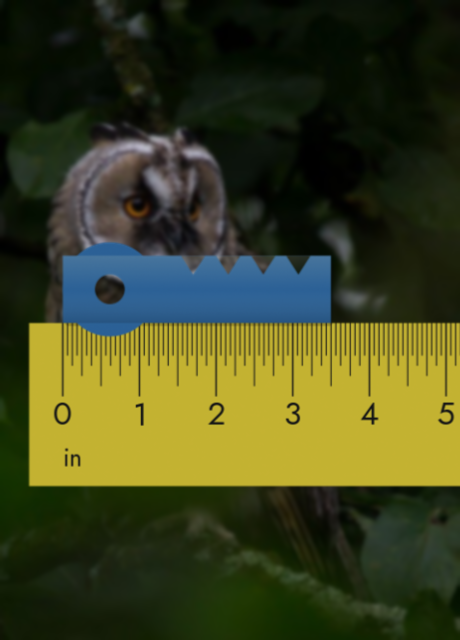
{"value": 3.5, "unit": "in"}
